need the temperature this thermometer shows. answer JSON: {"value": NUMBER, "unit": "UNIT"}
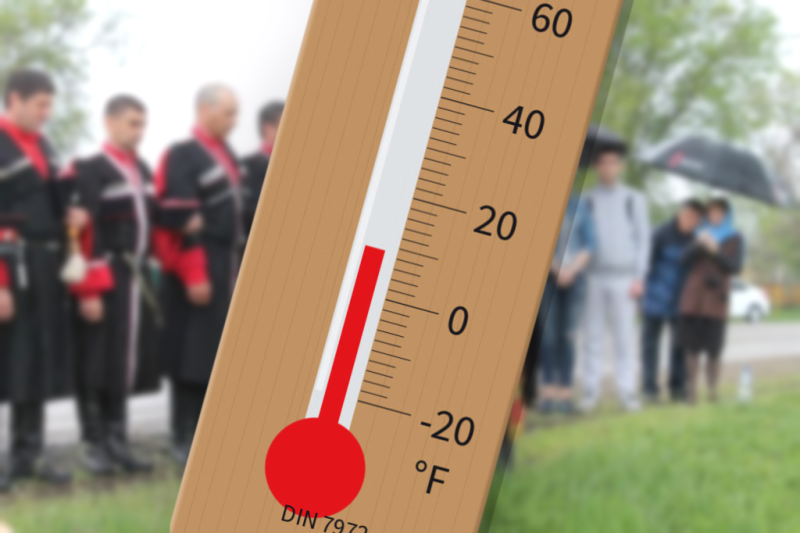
{"value": 9, "unit": "°F"}
